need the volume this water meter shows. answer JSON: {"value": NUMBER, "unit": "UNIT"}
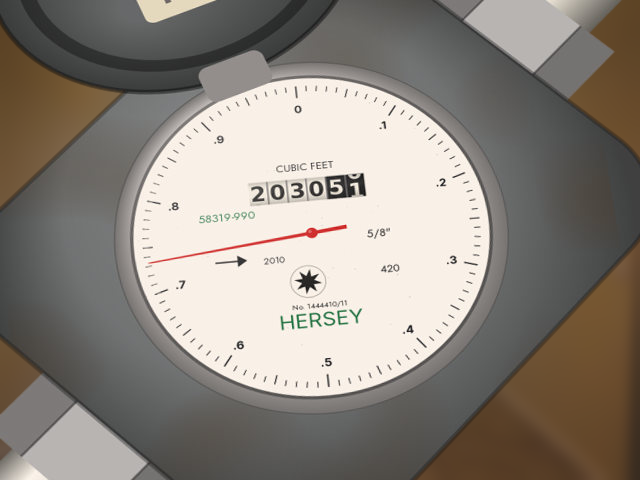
{"value": 203050.73, "unit": "ft³"}
